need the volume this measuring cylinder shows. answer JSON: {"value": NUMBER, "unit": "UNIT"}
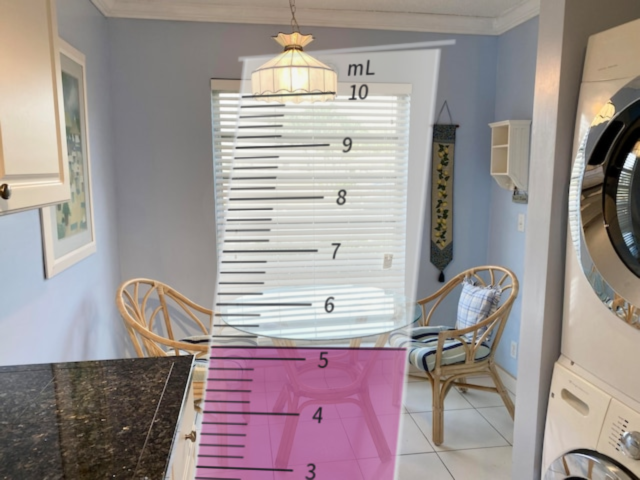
{"value": 5.2, "unit": "mL"}
